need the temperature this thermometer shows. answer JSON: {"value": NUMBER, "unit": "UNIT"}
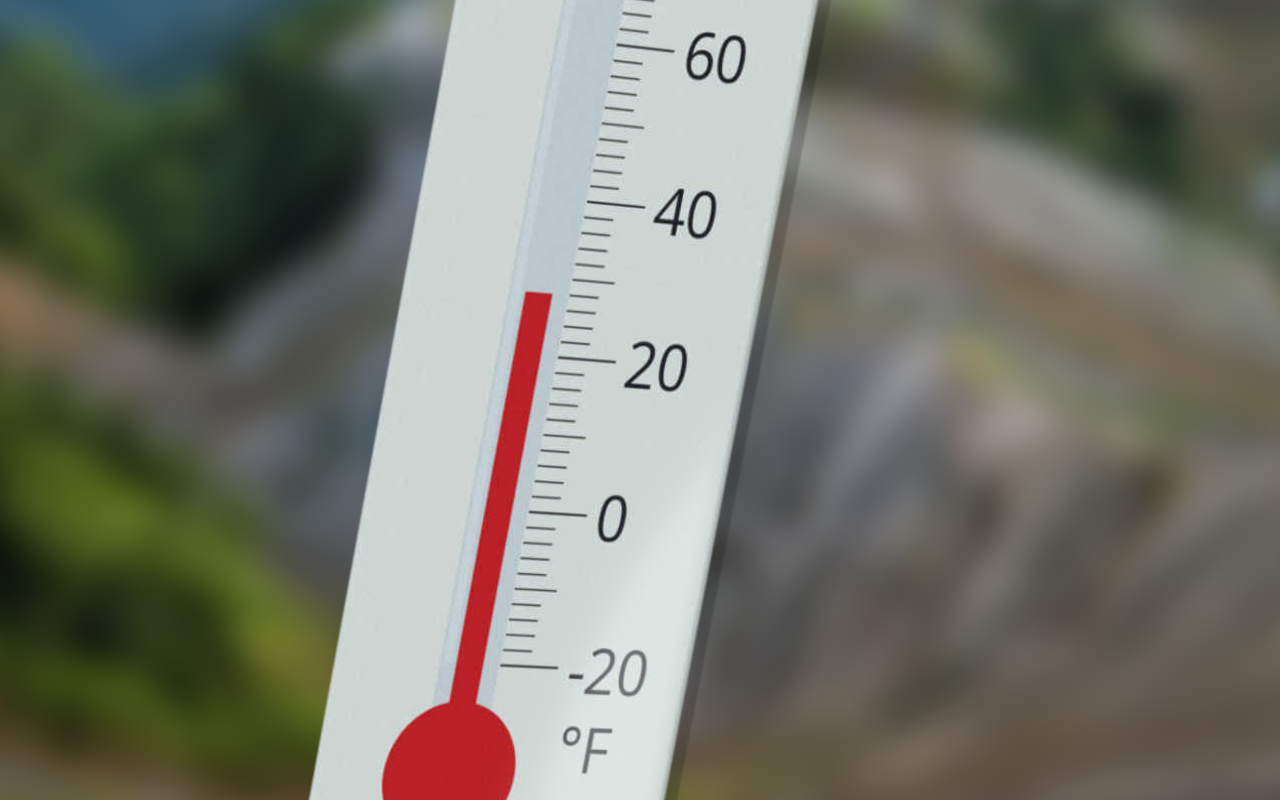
{"value": 28, "unit": "°F"}
